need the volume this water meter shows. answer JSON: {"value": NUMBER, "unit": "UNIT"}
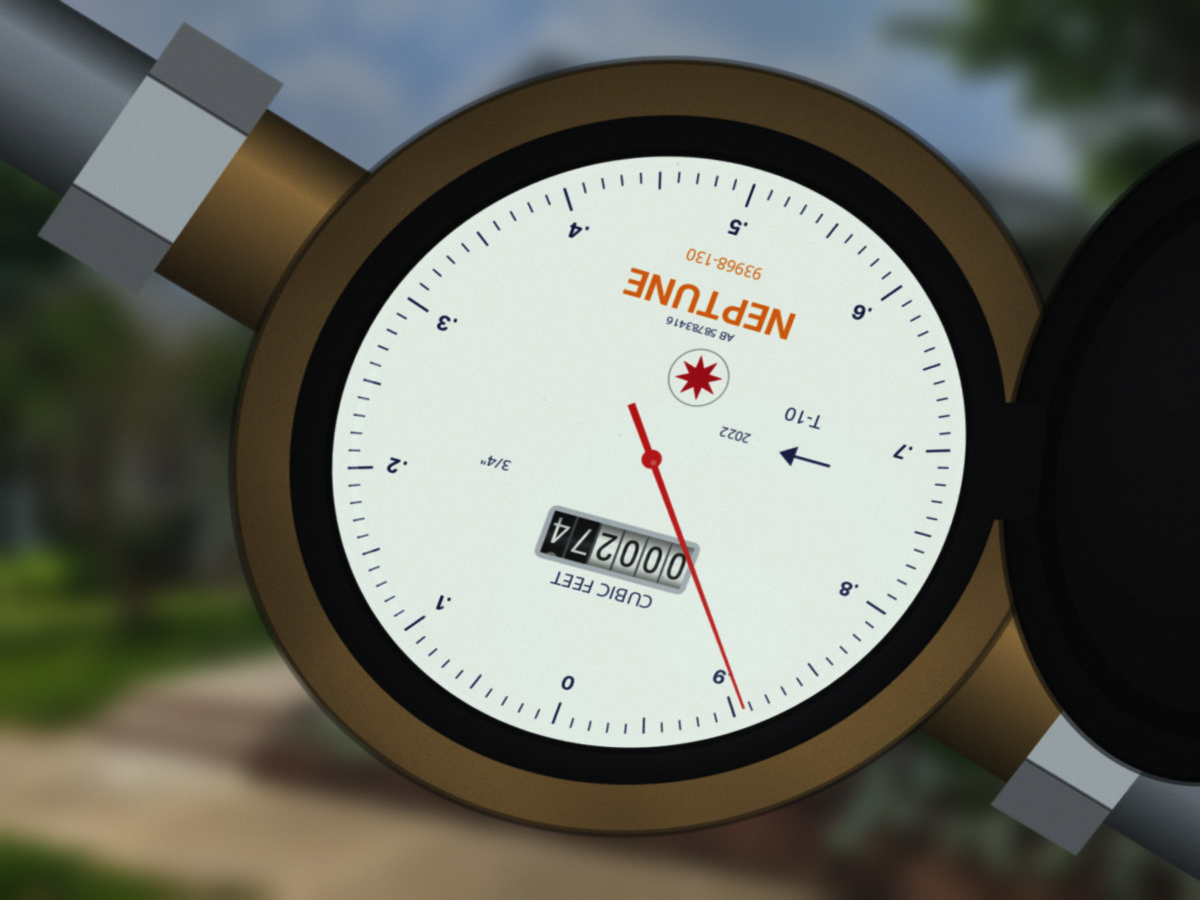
{"value": 273.89, "unit": "ft³"}
